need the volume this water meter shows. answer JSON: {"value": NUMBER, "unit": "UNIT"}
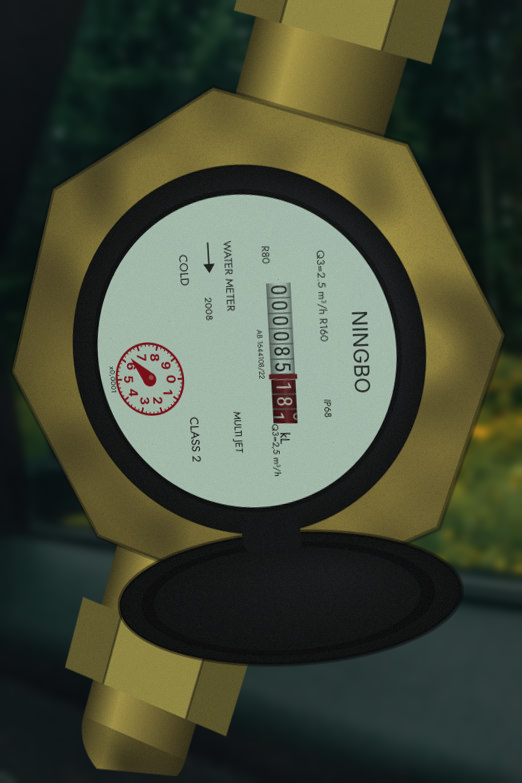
{"value": 85.1806, "unit": "kL"}
